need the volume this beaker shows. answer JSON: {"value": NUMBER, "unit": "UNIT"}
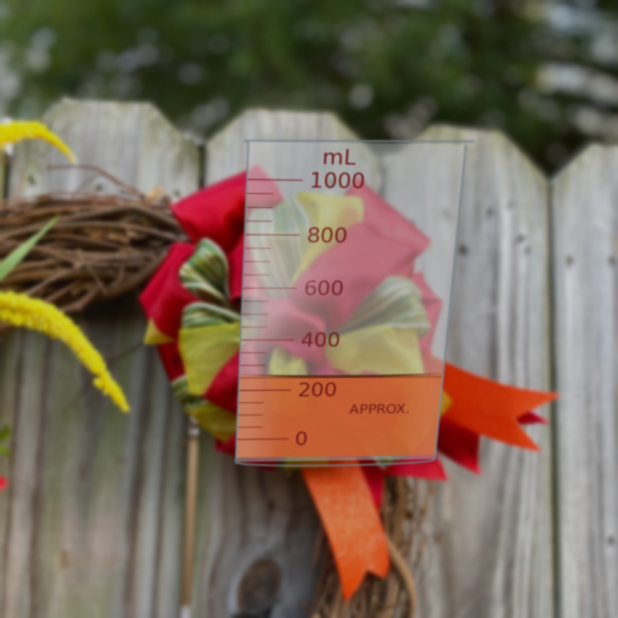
{"value": 250, "unit": "mL"}
